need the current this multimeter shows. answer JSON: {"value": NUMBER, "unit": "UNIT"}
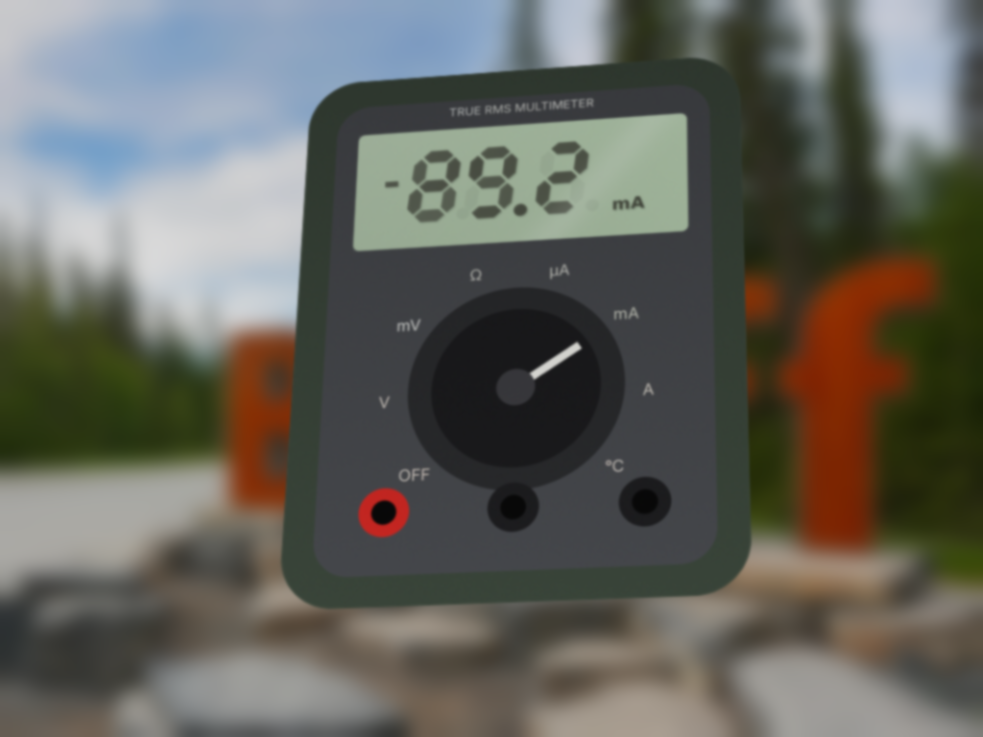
{"value": -89.2, "unit": "mA"}
